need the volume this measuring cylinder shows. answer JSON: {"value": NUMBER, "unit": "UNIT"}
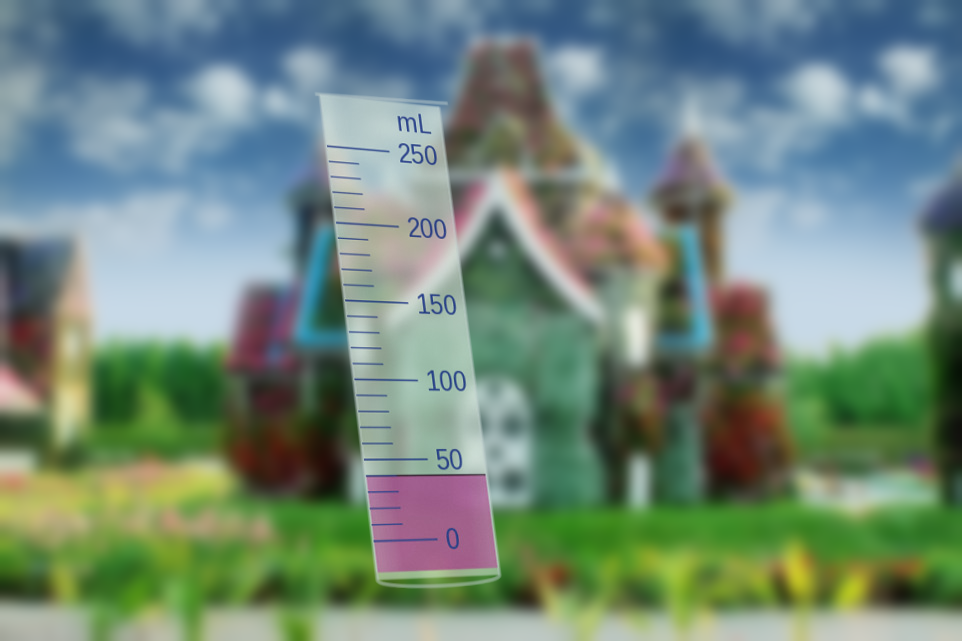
{"value": 40, "unit": "mL"}
